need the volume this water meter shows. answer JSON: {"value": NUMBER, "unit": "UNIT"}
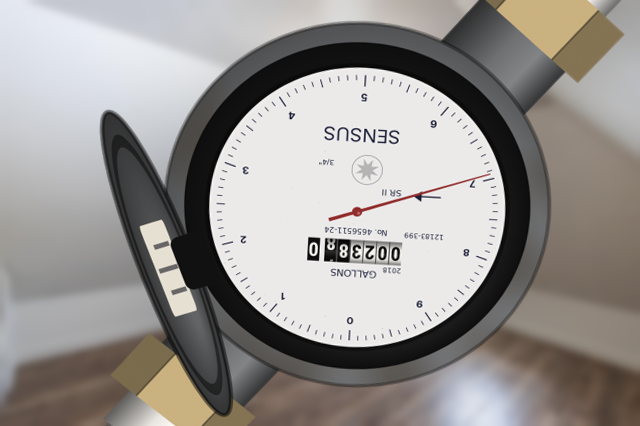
{"value": 23876.9, "unit": "gal"}
